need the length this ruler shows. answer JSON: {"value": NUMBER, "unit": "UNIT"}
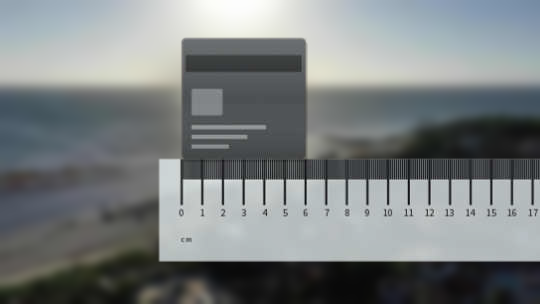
{"value": 6, "unit": "cm"}
